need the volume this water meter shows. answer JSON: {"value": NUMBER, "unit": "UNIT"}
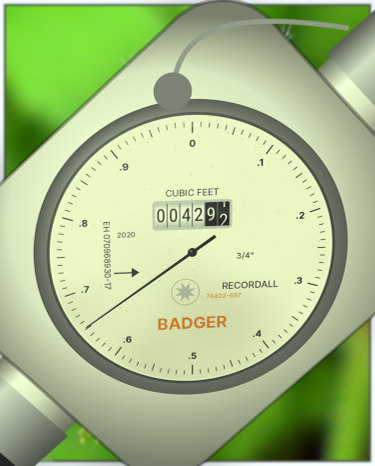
{"value": 4291.65, "unit": "ft³"}
